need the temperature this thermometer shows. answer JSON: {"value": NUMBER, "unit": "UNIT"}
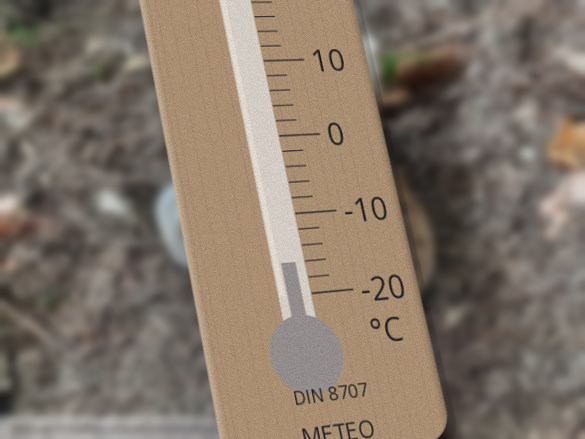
{"value": -16, "unit": "°C"}
